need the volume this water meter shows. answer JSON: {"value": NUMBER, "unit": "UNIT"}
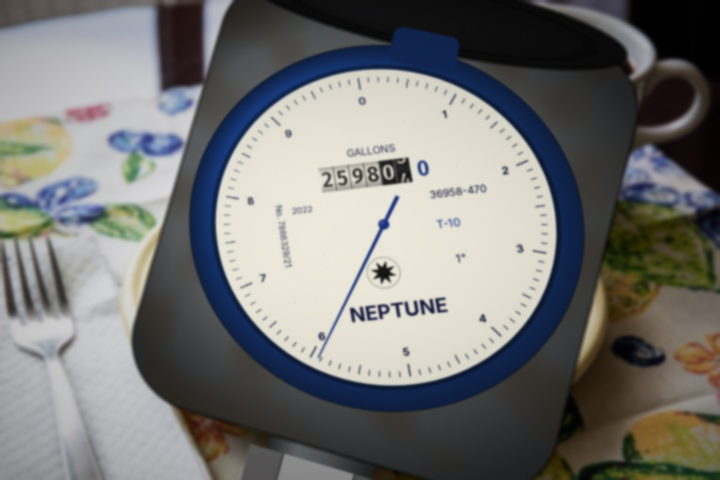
{"value": 2598035.9, "unit": "gal"}
